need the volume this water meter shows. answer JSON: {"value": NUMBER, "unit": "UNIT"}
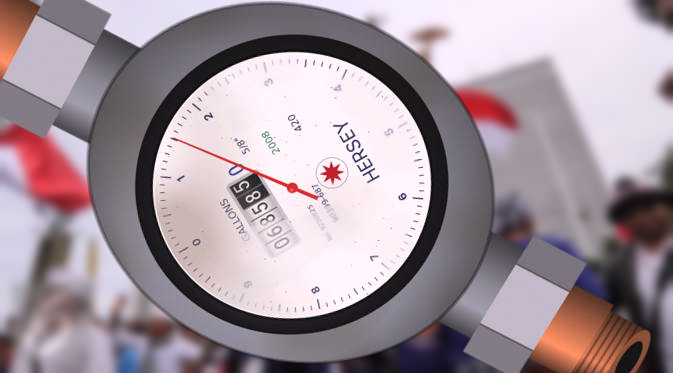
{"value": 685851.5, "unit": "gal"}
